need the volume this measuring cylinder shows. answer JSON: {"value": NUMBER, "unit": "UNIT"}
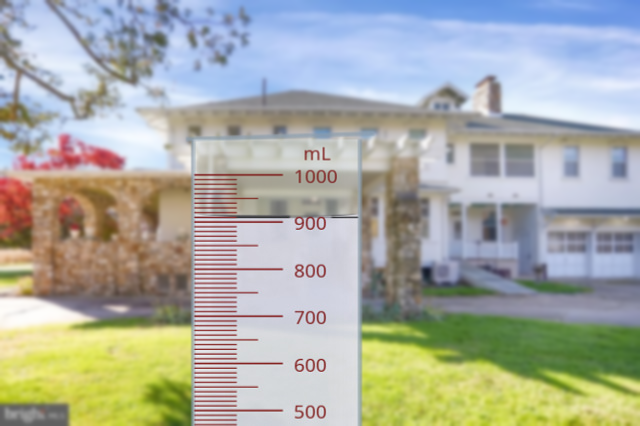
{"value": 910, "unit": "mL"}
